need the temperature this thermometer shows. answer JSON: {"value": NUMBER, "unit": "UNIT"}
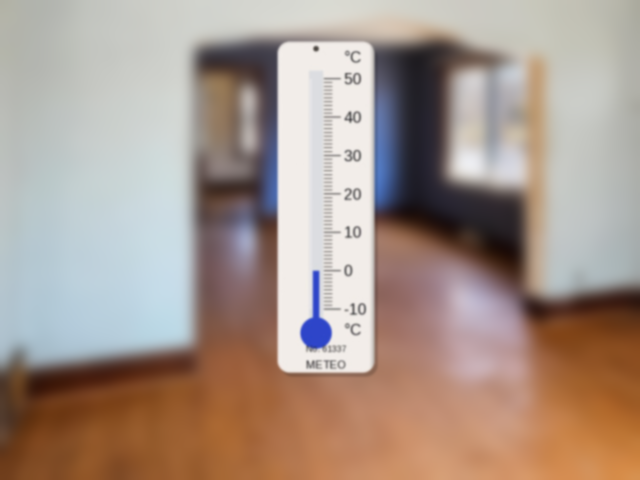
{"value": 0, "unit": "°C"}
